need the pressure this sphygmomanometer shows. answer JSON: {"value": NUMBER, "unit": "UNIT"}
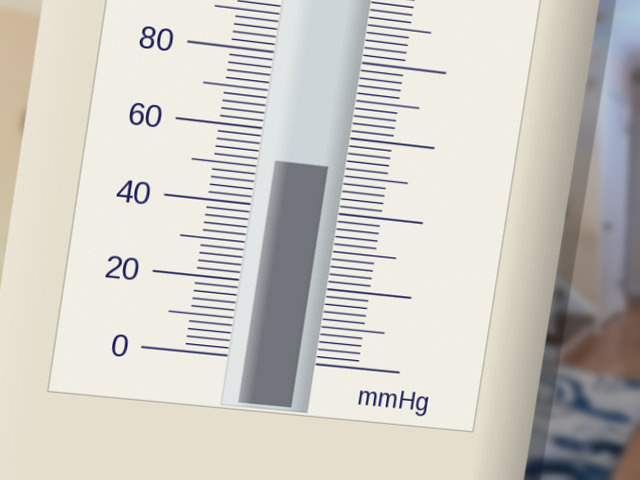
{"value": 52, "unit": "mmHg"}
